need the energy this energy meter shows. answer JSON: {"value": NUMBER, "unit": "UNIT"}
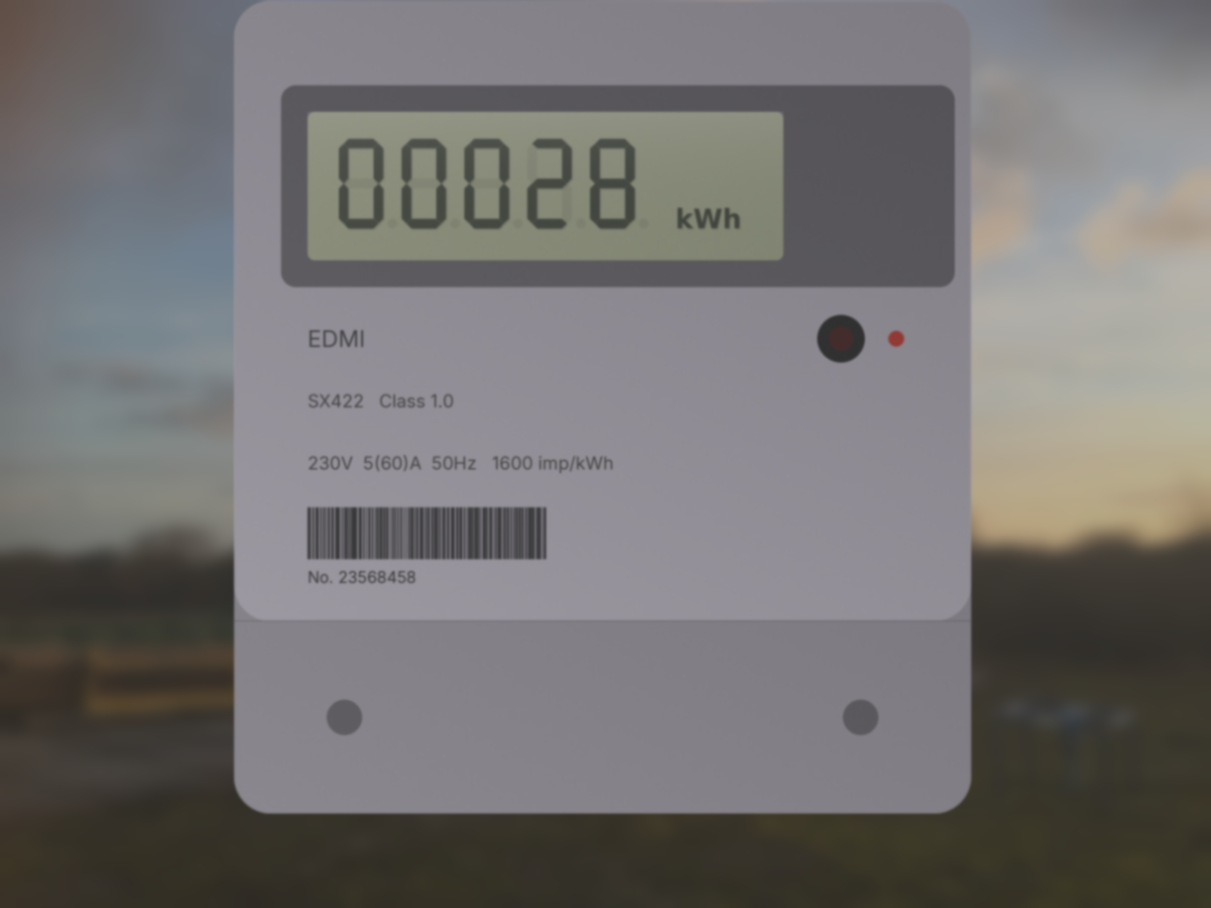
{"value": 28, "unit": "kWh"}
